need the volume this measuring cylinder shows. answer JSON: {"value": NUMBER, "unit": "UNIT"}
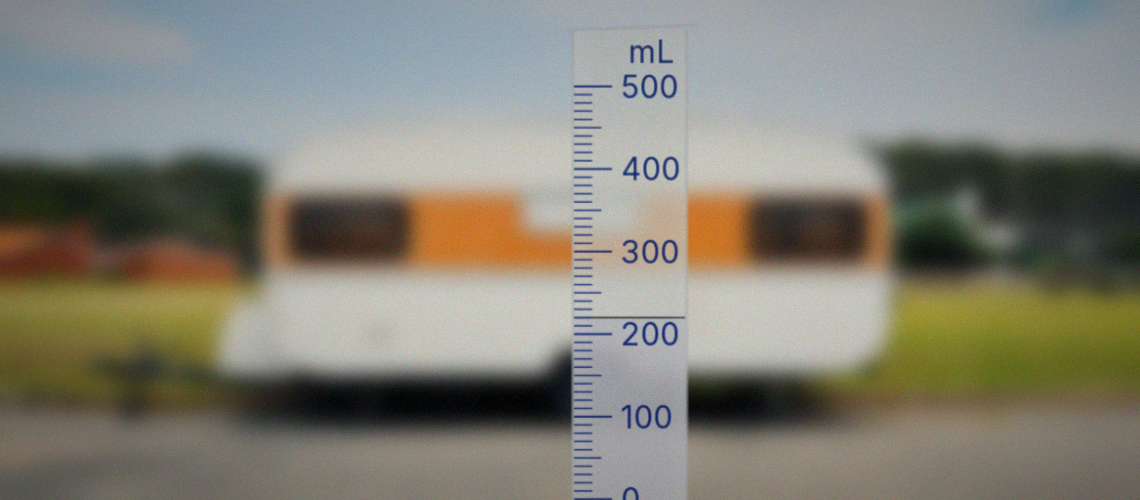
{"value": 220, "unit": "mL"}
